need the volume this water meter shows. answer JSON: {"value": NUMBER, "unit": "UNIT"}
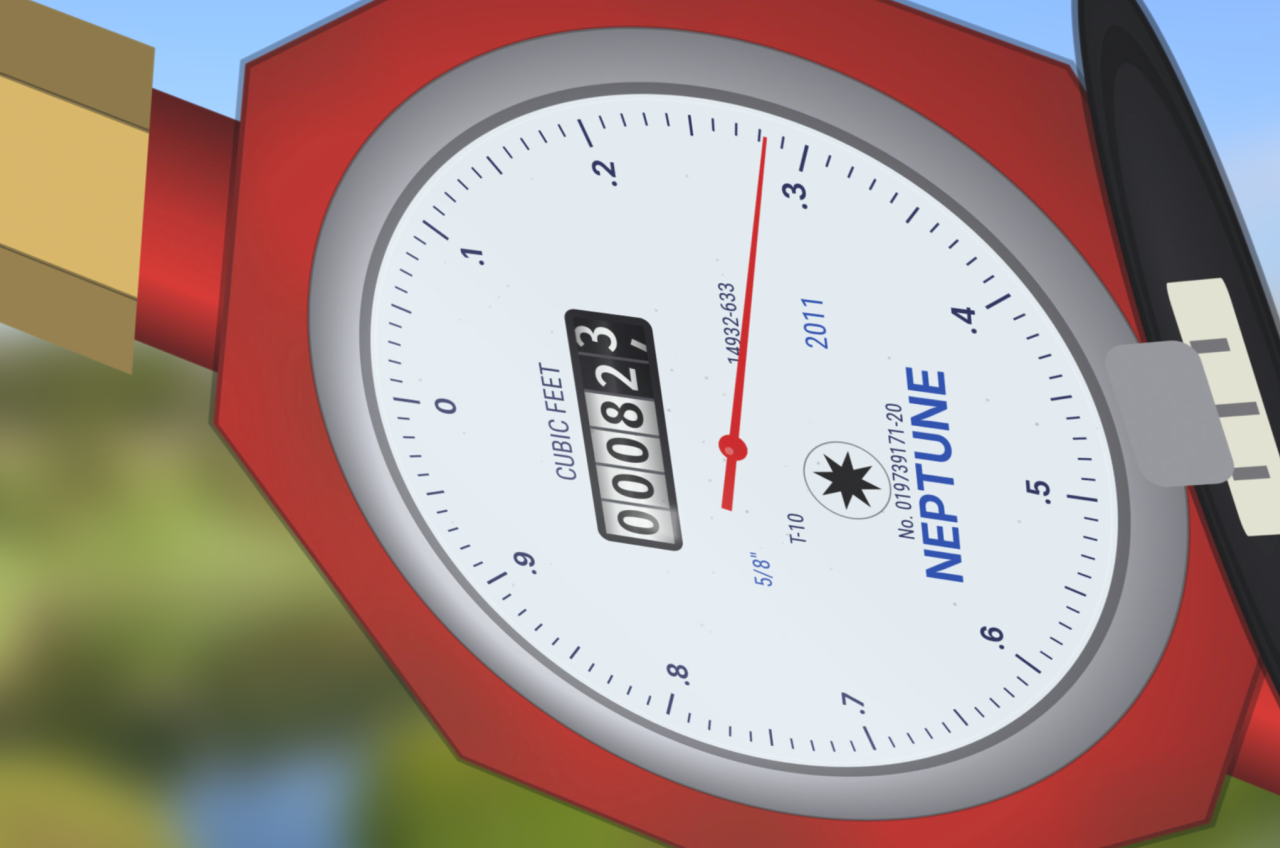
{"value": 823.28, "unit": "ft³"}
